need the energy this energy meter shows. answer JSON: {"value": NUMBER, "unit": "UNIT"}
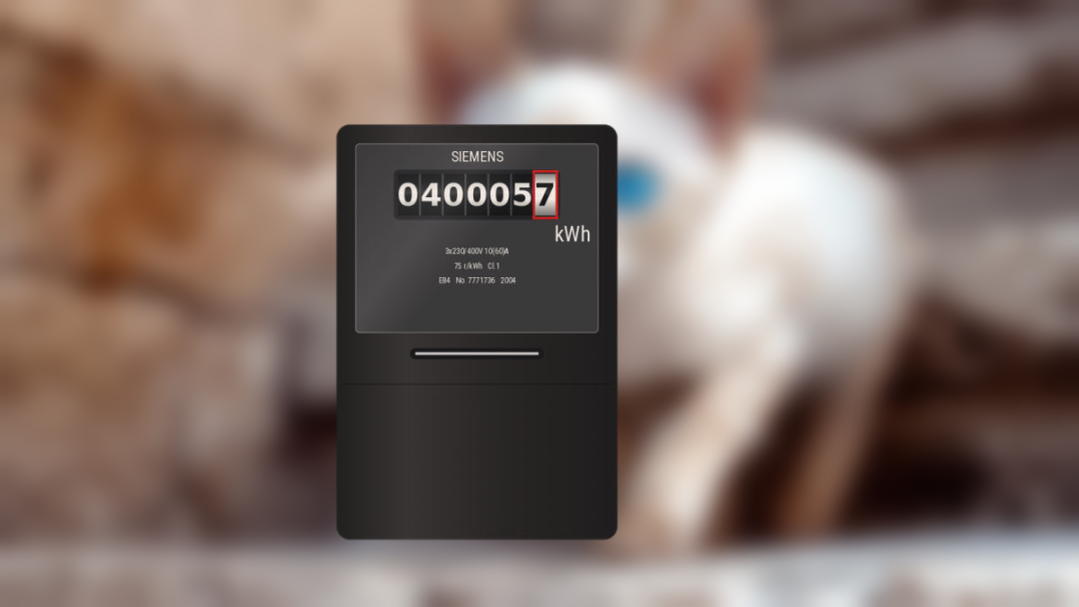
{"value": 40005.7, "unit": "kWh"}
